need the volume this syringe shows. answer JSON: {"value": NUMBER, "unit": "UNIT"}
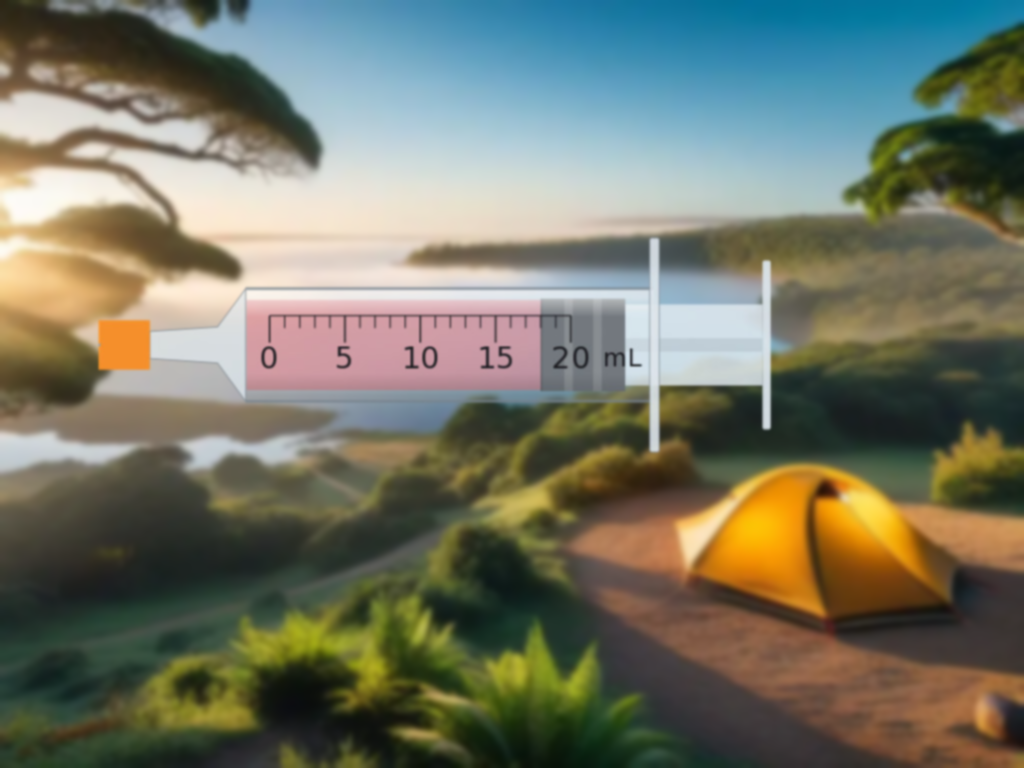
{"value": 18, "unit": "mL"}
